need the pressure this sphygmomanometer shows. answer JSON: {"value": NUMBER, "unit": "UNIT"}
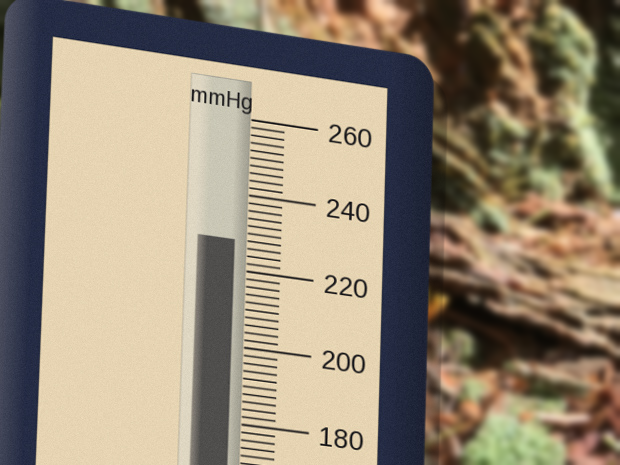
{"value": 228, "unit": "mmHg"}
